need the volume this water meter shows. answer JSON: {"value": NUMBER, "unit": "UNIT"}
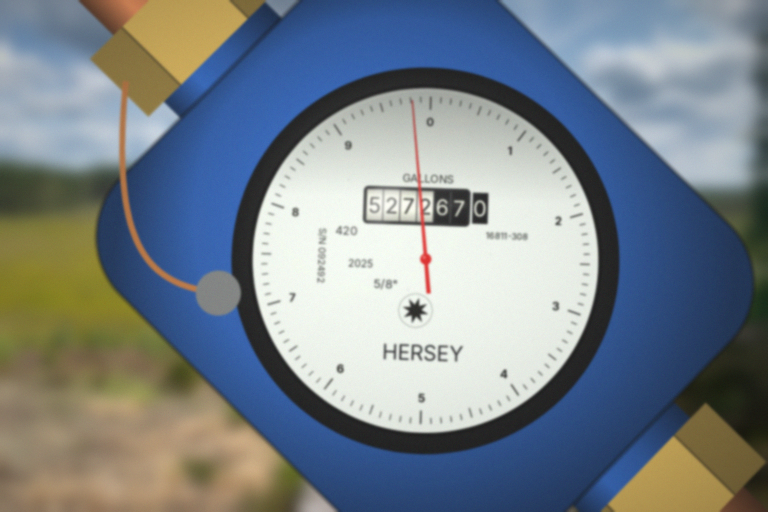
{"value": 5272669.8, "unit": "gal"}
